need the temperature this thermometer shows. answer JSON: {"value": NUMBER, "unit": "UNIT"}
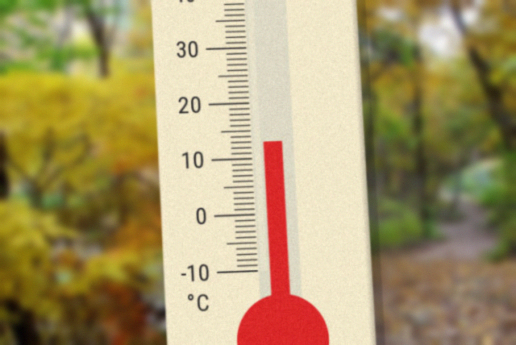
{"value": 13, "unit": "°C"}
